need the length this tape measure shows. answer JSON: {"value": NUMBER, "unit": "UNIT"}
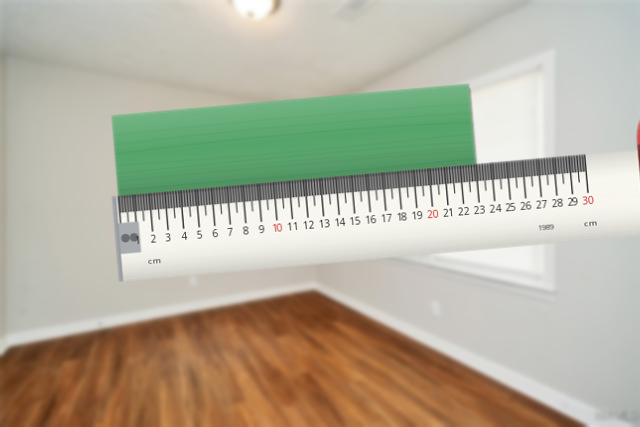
{"value": 23, "unit": "cm"}
